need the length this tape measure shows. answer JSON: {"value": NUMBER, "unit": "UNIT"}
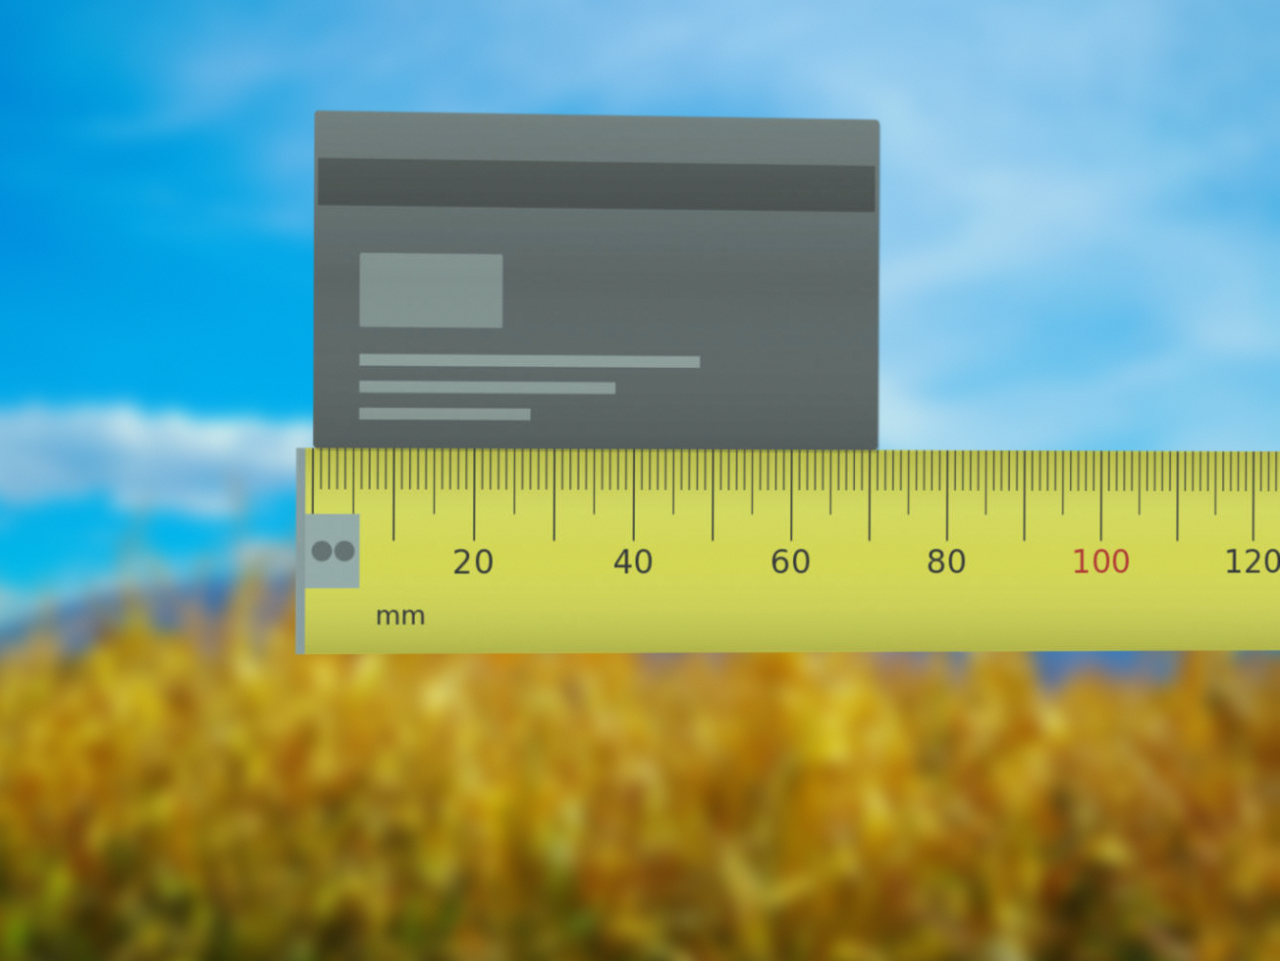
{"value": 71, "unit": "mm"}
